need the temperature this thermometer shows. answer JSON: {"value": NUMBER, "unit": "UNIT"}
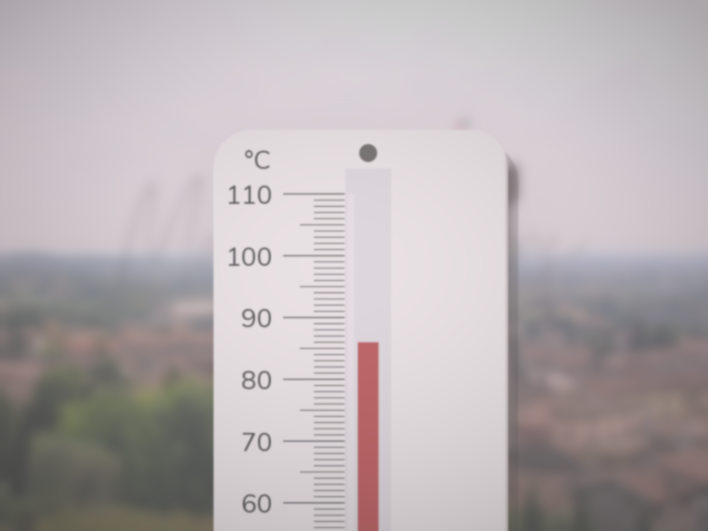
{"value": 86, "unit": "°C"}
